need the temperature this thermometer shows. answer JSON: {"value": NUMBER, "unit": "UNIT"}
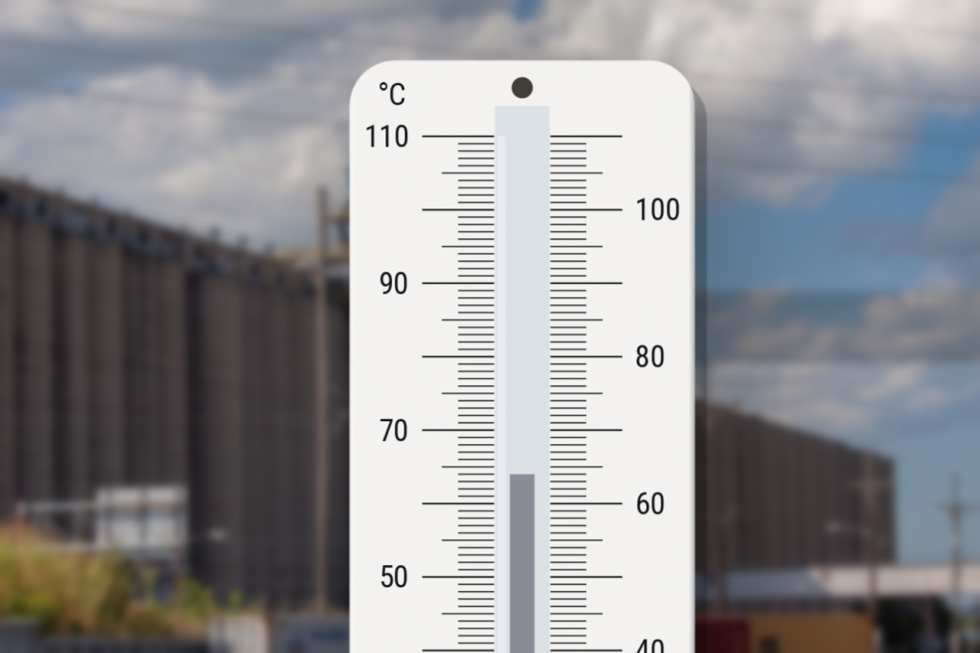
{"value": 64, "unit": "°C"}
